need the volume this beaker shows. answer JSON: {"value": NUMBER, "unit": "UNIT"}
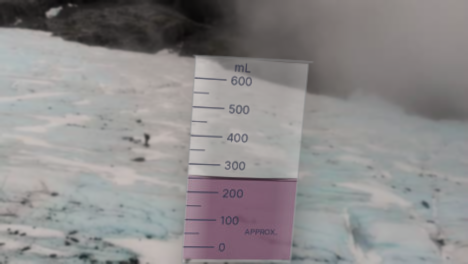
{"value": 250, "unit": "mL"}
